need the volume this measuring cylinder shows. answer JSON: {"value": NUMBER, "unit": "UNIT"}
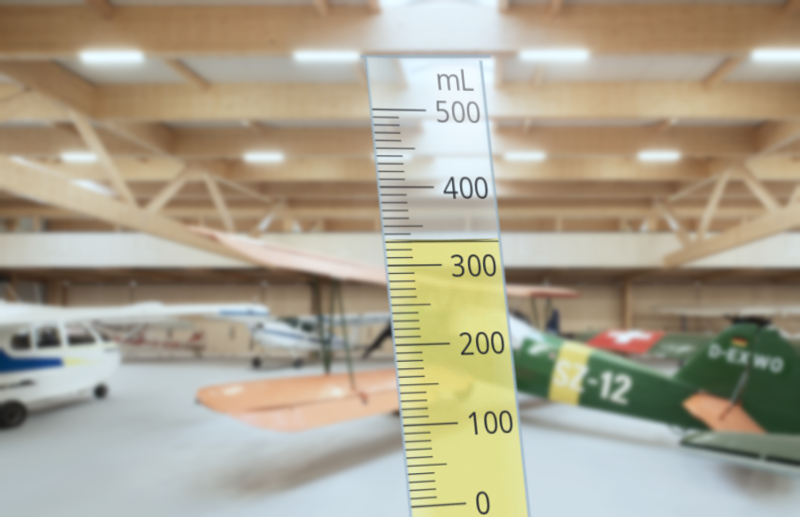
{"value": 330, "unit": "mL"}
